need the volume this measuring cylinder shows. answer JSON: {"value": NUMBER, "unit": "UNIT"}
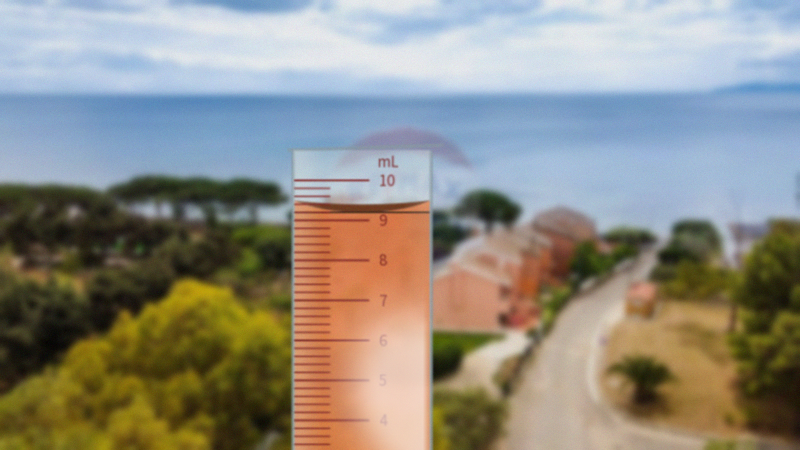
{"value": 9.2, "unit": "mL"}
